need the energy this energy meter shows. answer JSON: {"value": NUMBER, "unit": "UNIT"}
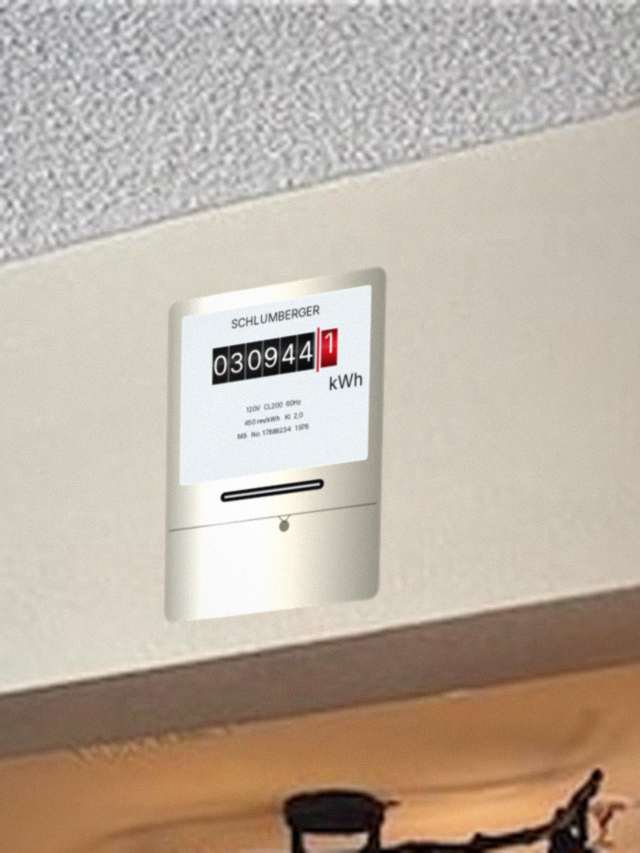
{"value": 30944.1, "unit": "kWh"}
